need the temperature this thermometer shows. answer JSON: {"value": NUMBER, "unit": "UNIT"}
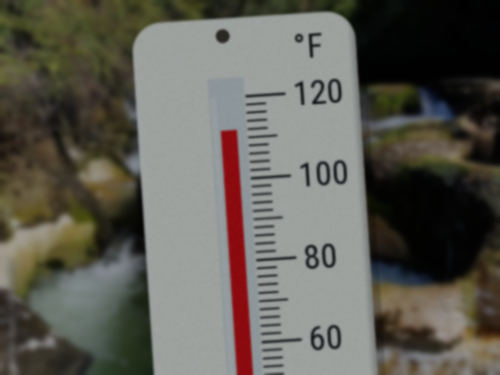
{"value": 112, "unit": "°F"}
